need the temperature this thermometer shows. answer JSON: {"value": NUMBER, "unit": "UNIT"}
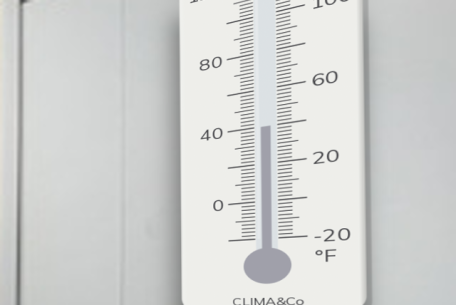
{"value": 40, "unit": "°F"}
